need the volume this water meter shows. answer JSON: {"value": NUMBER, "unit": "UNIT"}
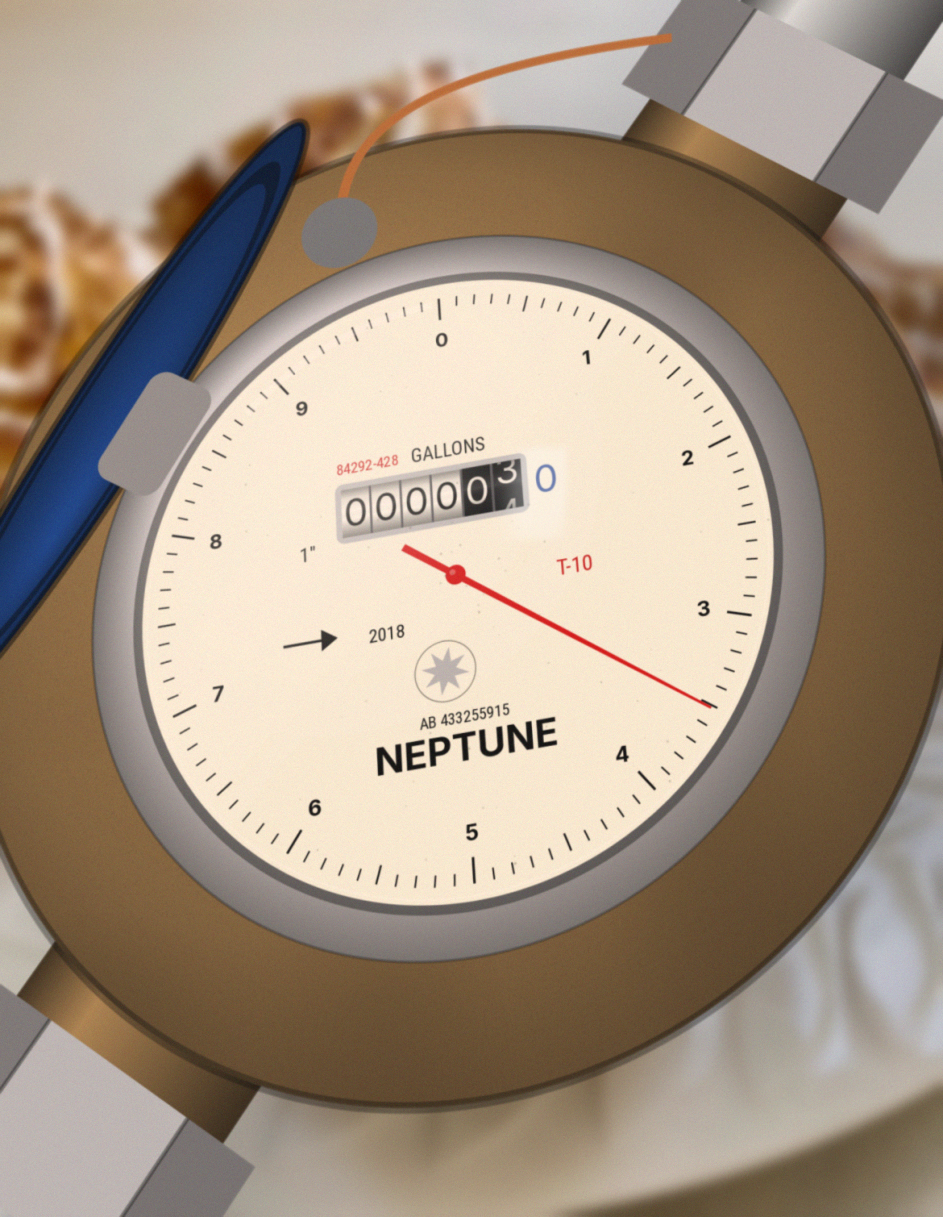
{"value": 33.5, "unit": "gal"}
